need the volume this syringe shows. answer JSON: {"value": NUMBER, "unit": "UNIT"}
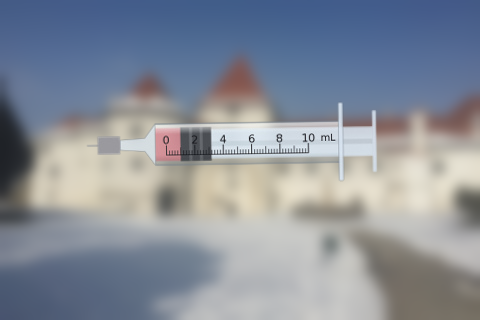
{"value": 1, "unit": "mL"}
